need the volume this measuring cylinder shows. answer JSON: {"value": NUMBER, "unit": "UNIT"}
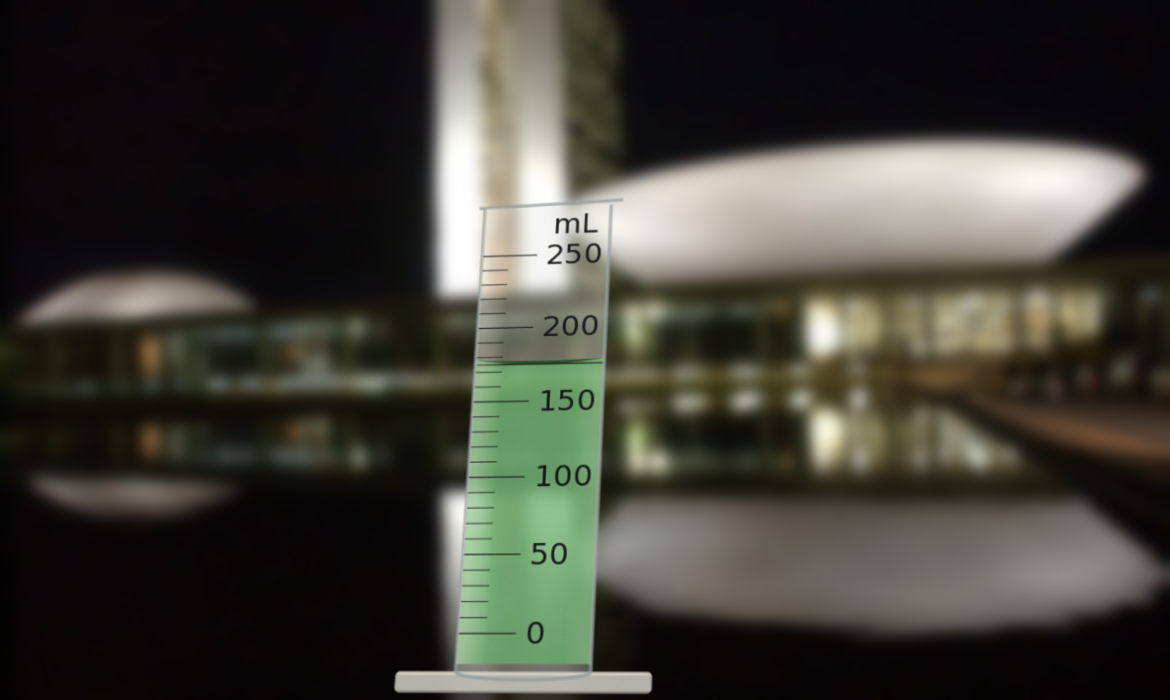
{"value": 175, "unit": "mL"}
